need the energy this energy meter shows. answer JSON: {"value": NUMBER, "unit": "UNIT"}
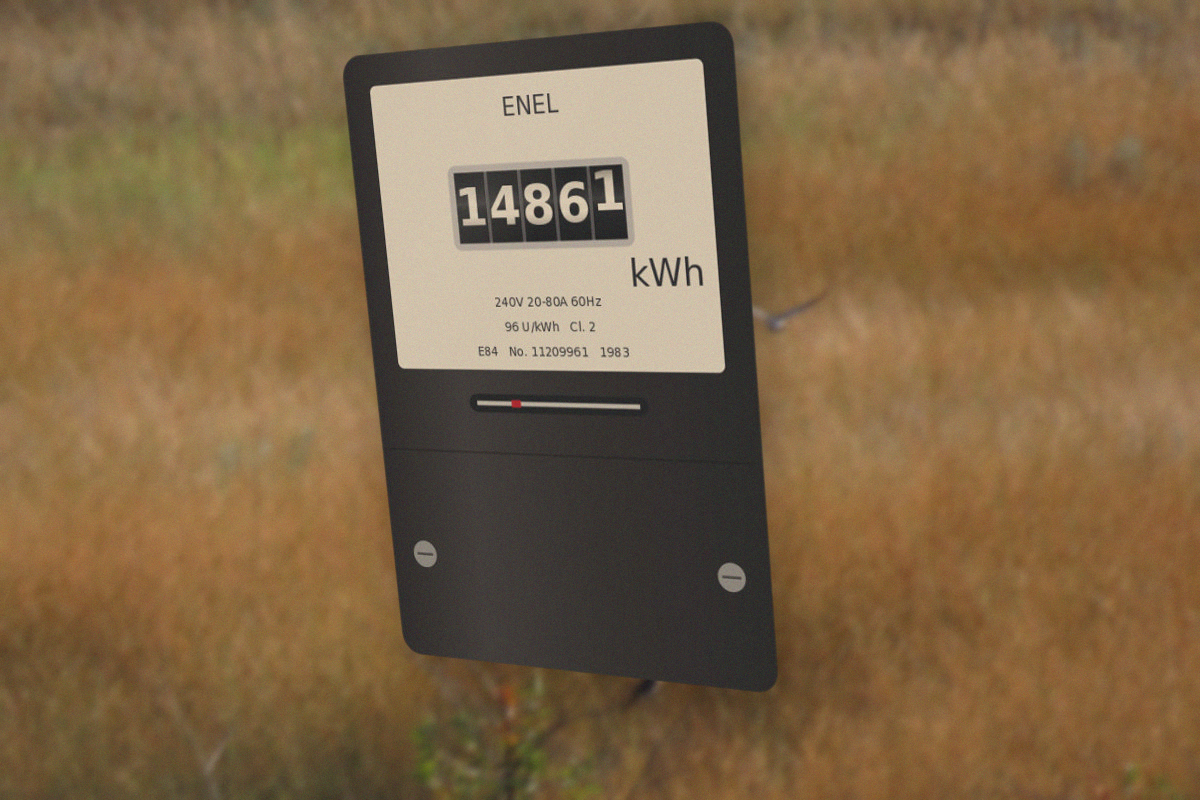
{"value": 14861, "unit": "kWh"}
